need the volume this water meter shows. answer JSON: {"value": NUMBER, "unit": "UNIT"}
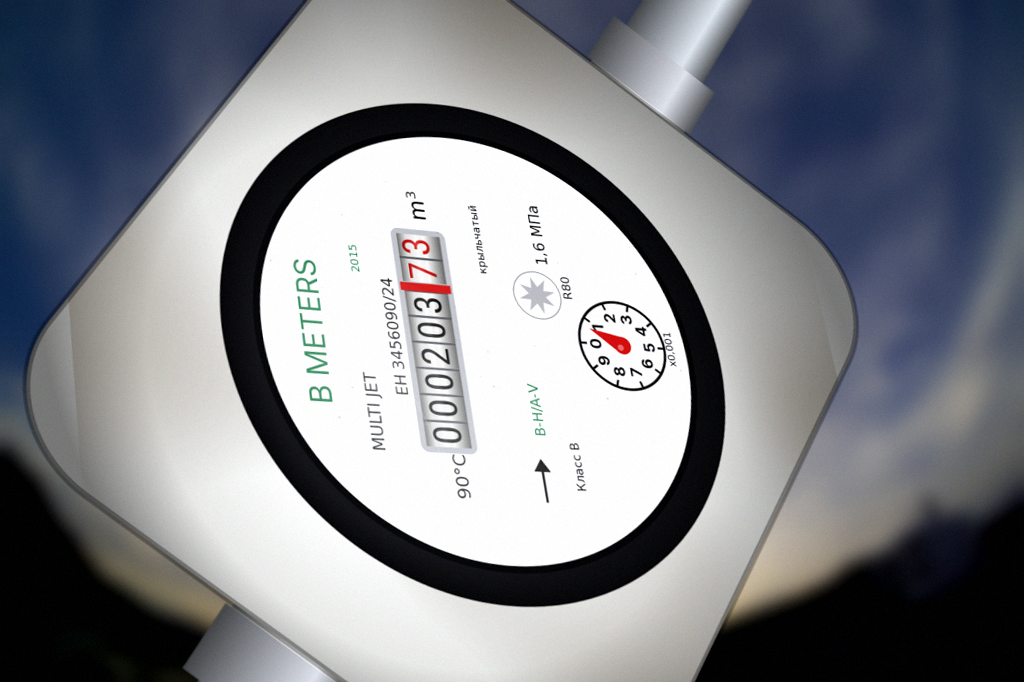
{"value": 203.730, "unit": "m³"}
